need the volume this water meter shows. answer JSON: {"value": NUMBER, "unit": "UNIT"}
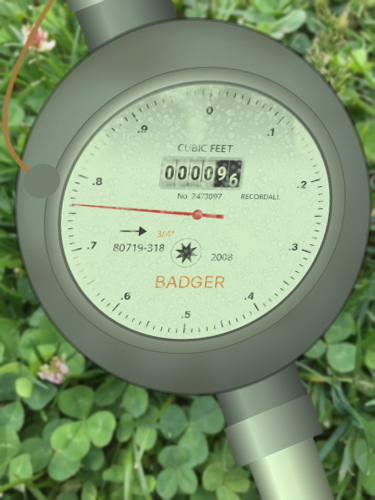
{"value": 95.76, "unit": "ft³"}
